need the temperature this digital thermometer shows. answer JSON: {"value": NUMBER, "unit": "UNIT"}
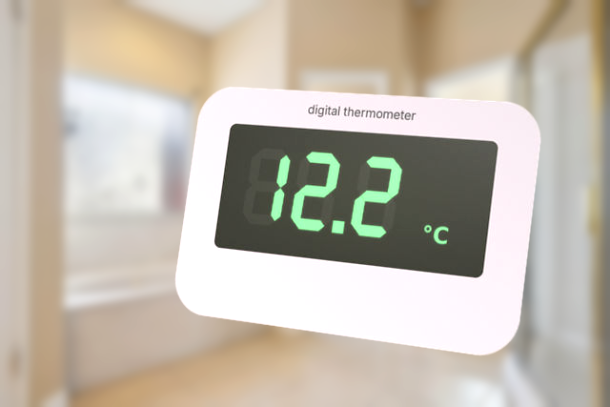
{"value": 12.2, "unit": "°C"}
